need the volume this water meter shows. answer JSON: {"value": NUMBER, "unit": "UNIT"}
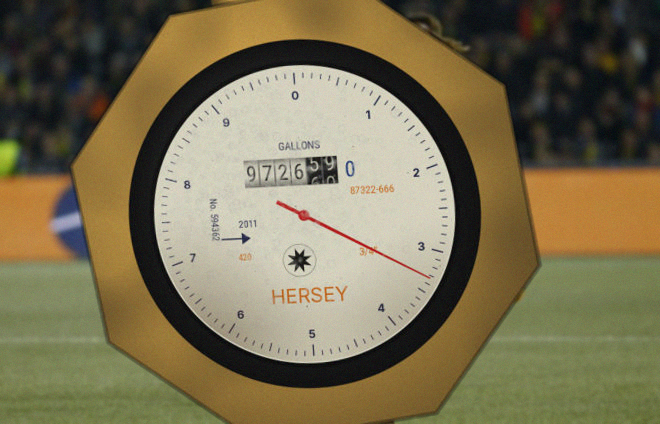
{"value": 9726593.3, "unit": "gal"}
